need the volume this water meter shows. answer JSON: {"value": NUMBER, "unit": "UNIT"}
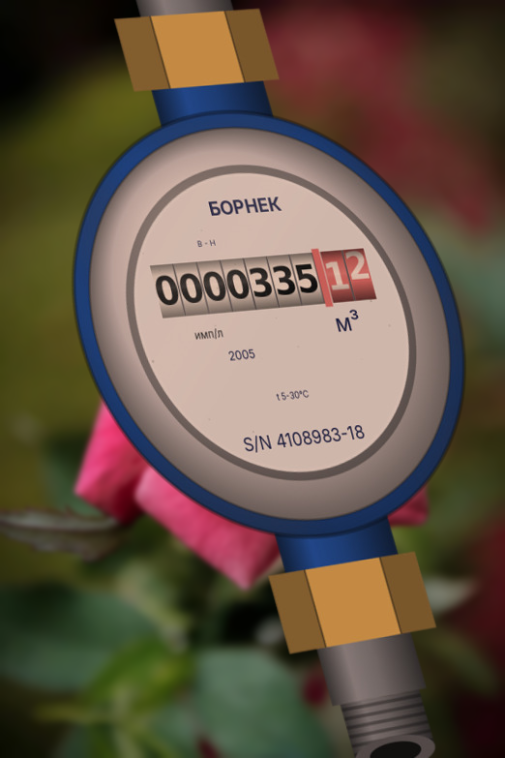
{"value": 335.12, "unit": "m³"}
